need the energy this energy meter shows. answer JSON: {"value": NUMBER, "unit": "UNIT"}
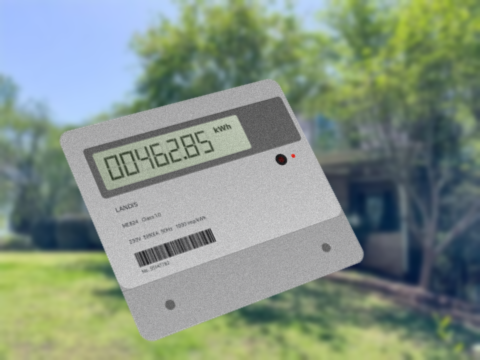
{"value": 462.85, "unit": "kWh"}
